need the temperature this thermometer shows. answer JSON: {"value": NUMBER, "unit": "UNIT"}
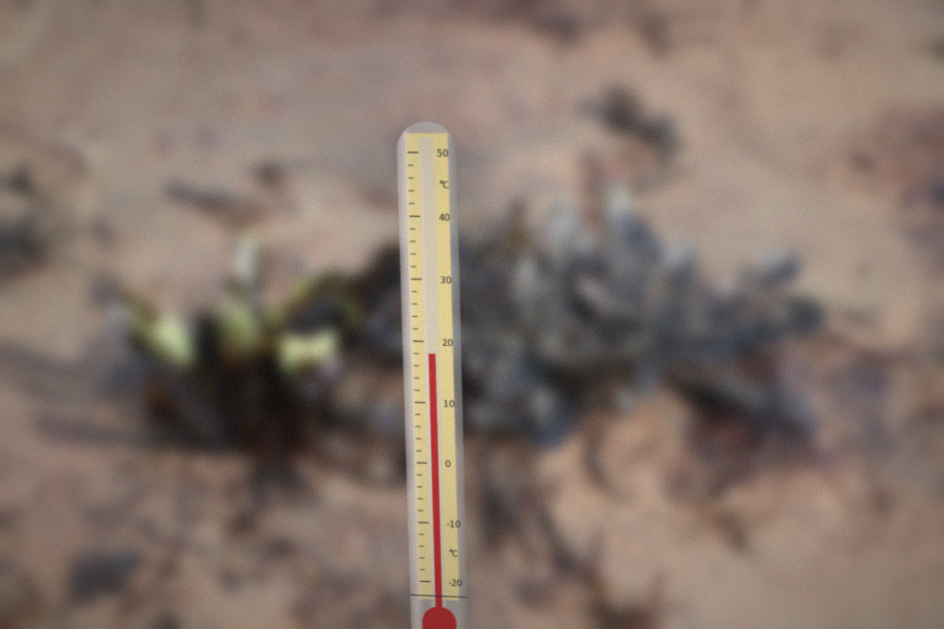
{"value": 18, "unit": "°C"}
